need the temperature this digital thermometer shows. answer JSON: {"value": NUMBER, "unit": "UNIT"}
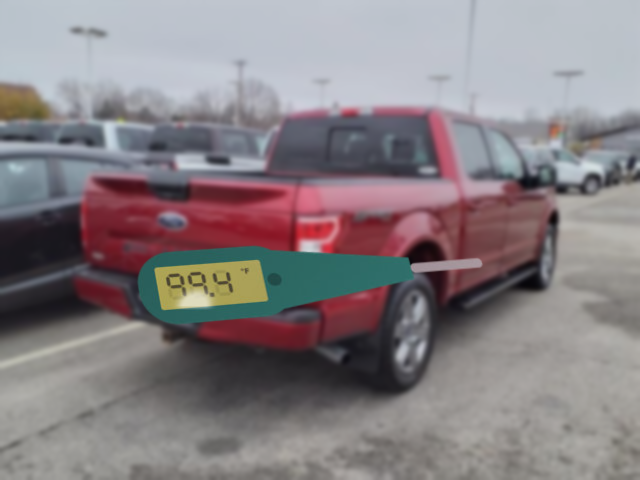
{"value": 99.4, "unit": "°F"}
